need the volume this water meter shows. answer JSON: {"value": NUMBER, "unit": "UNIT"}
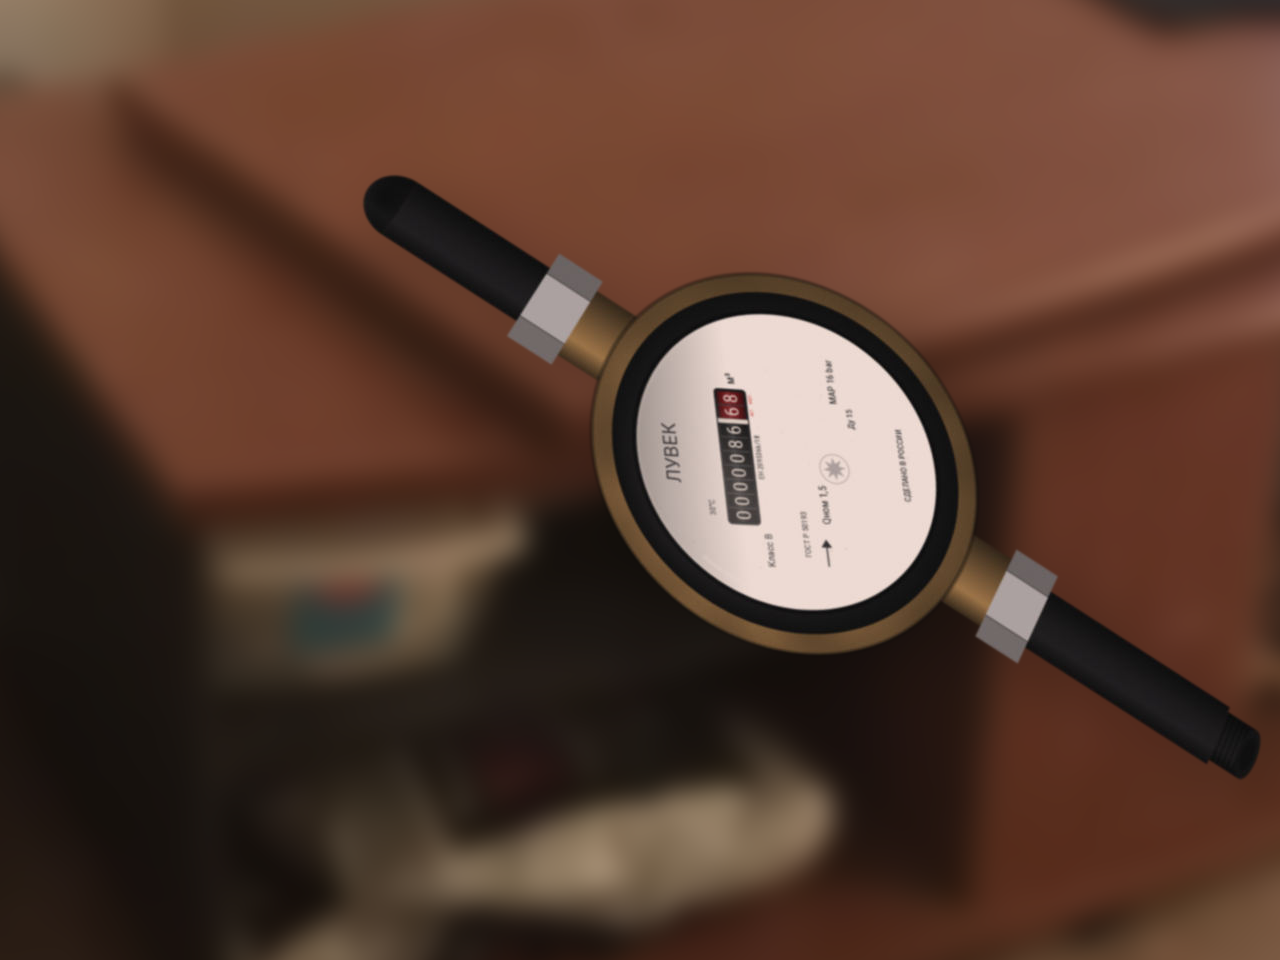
{"value": 86.68, "unit": "m³"}
